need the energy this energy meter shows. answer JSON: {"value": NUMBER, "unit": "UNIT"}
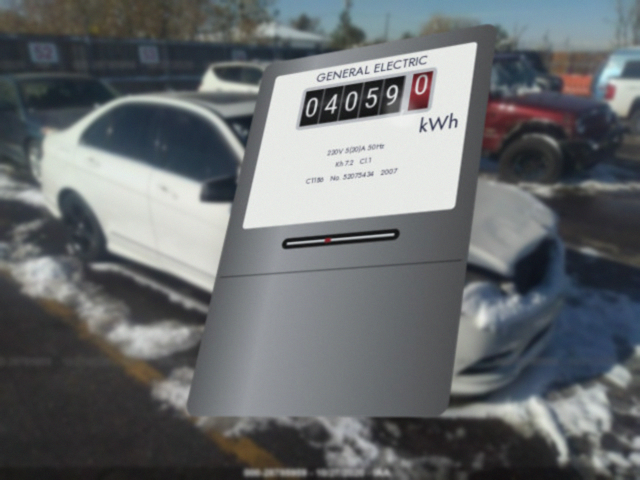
{"value": 4059.0, "unit": "kWh"}
